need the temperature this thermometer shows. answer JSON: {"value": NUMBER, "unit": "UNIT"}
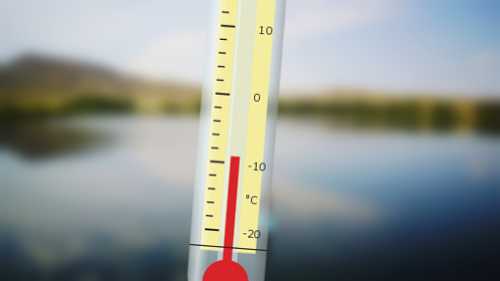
{"value": -9, "unit": "°C"}
